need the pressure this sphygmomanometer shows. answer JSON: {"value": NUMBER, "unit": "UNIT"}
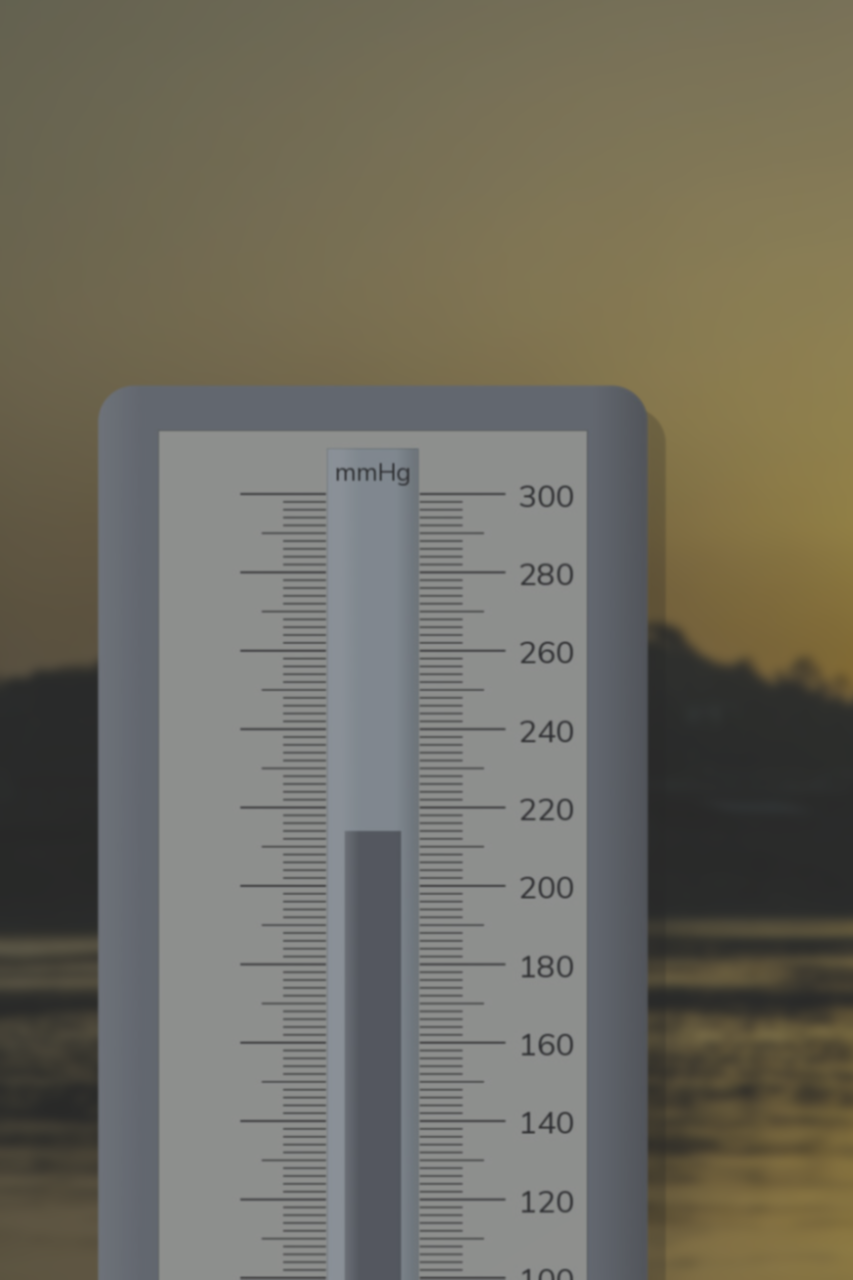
{"value": 214, "unit": "mmHg"}
